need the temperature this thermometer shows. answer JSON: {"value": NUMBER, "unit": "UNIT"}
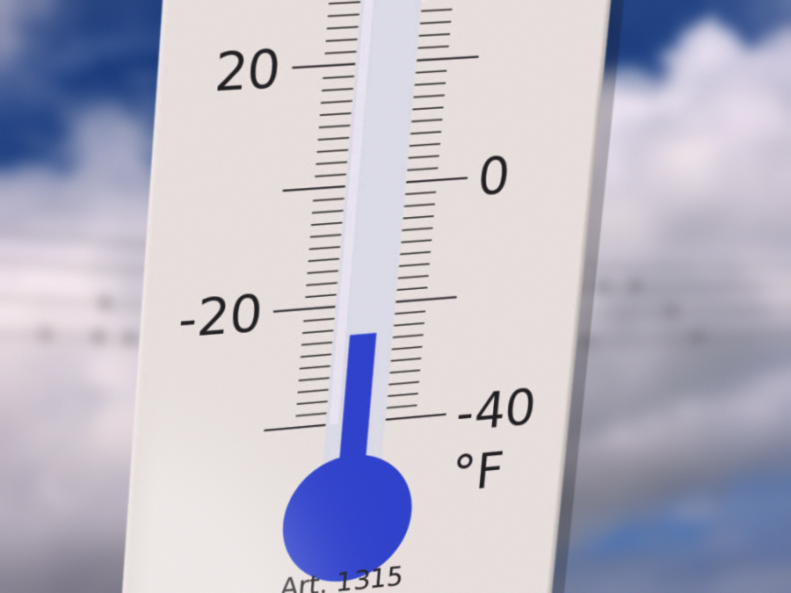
{"value": -25, "unit": "°F"}
